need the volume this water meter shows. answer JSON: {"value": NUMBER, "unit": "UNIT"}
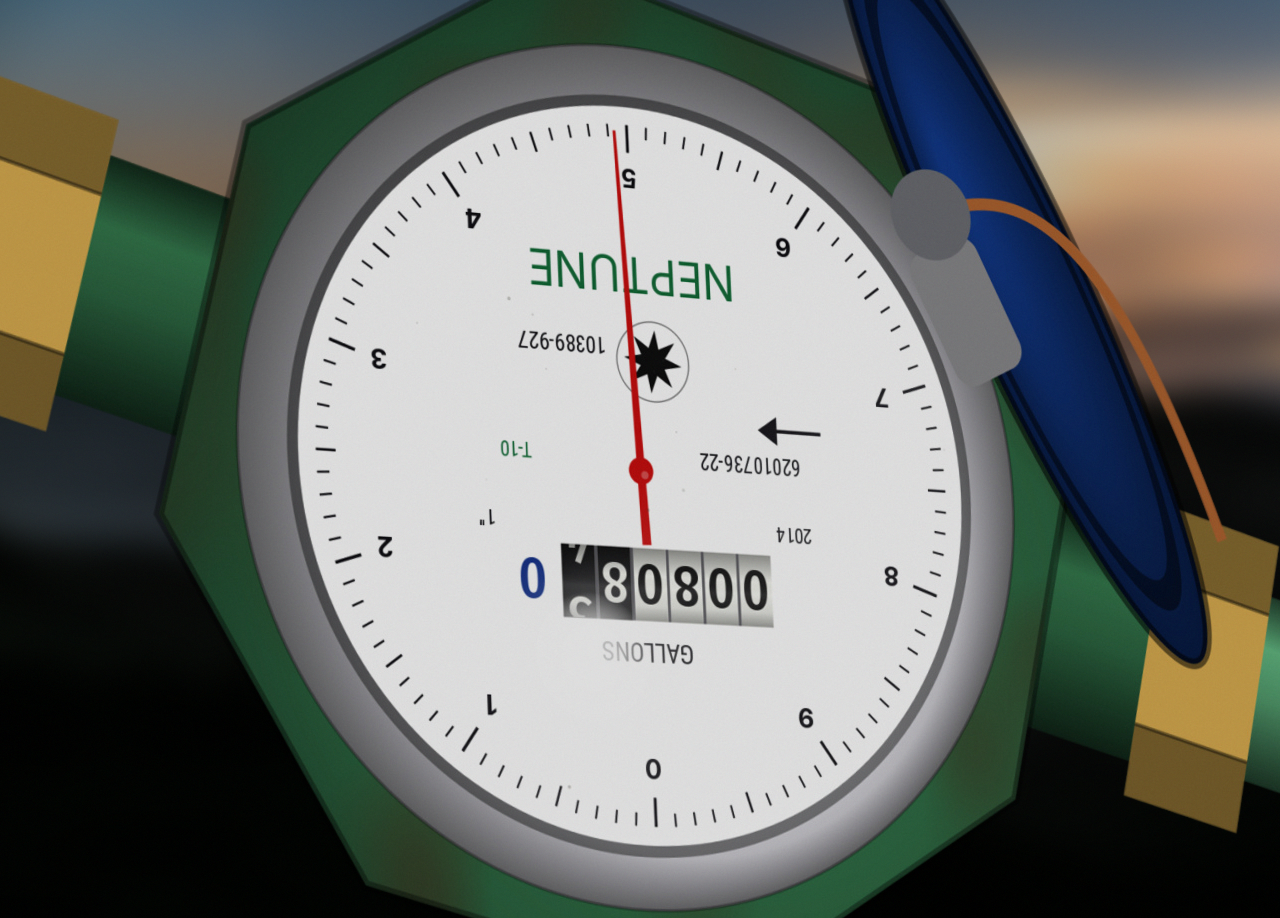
{"value": 80834.9, "unit": "gal"}
